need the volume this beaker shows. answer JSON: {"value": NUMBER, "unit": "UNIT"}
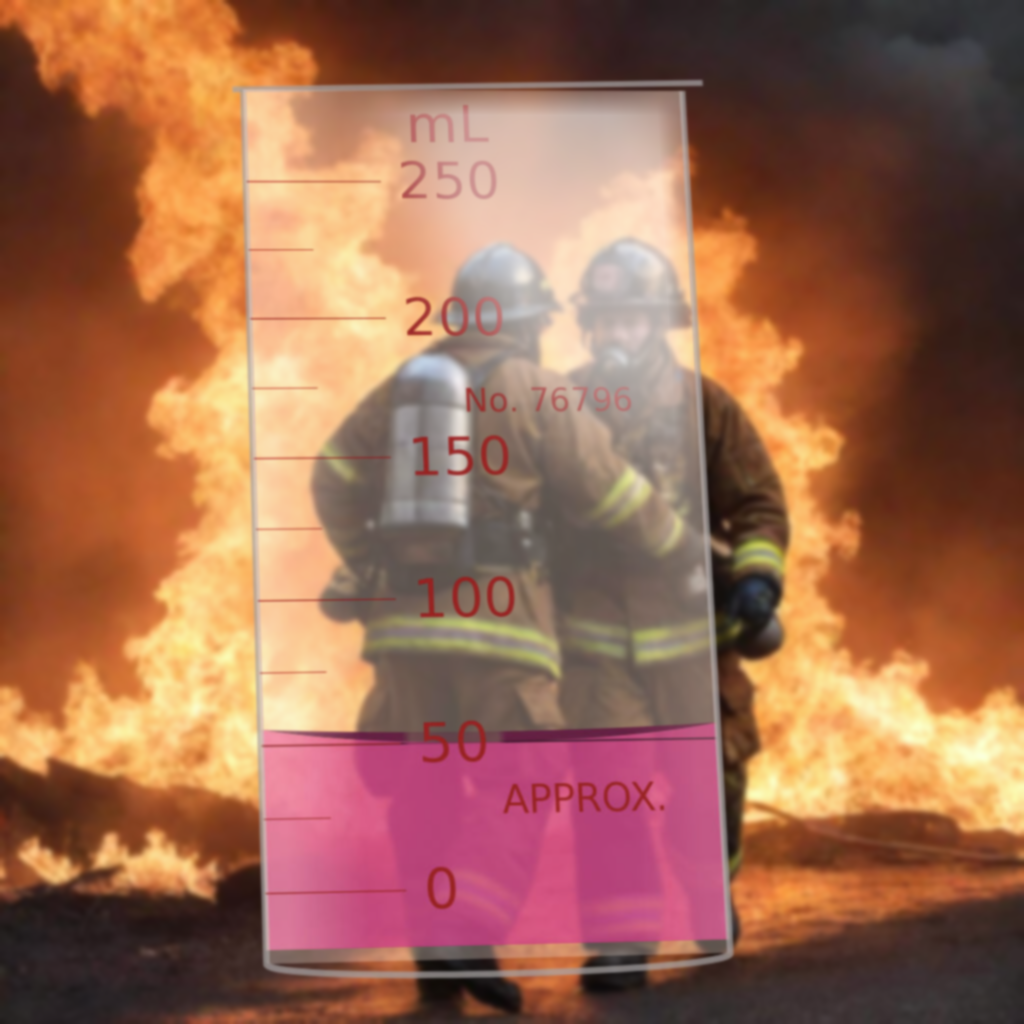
{"value": 50, "unit": "mL"}
